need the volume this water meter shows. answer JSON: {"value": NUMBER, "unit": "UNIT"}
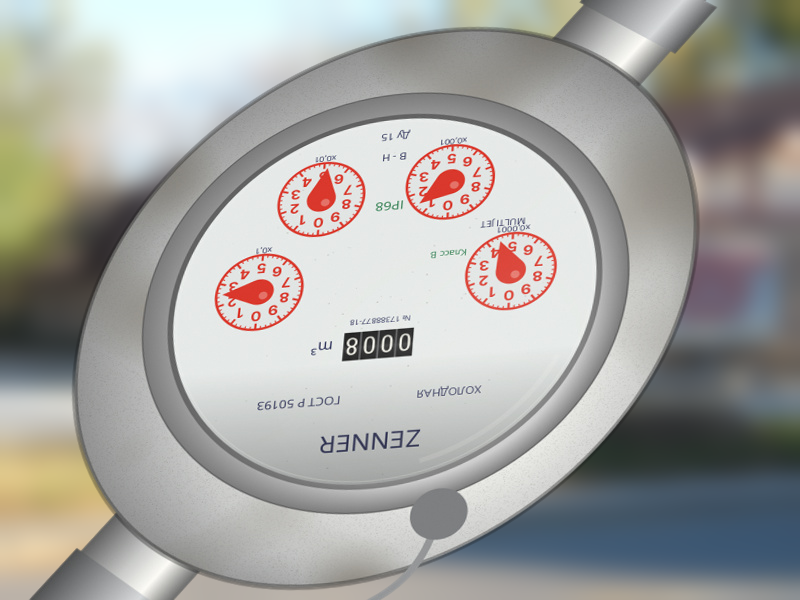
{"value": 8.2514, "unit": "m³"}
